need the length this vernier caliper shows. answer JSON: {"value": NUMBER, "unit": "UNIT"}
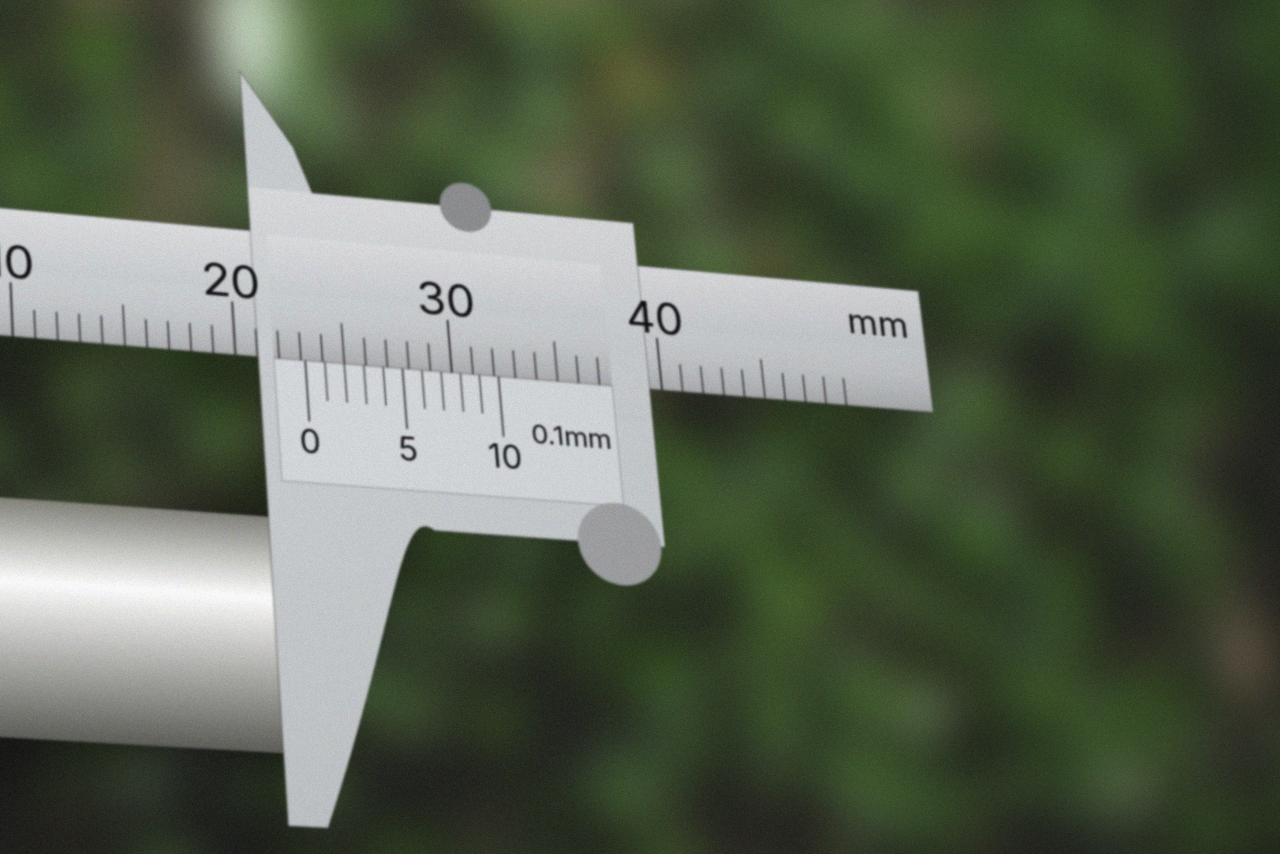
{"value": 23.2, "unit": "mm"}
